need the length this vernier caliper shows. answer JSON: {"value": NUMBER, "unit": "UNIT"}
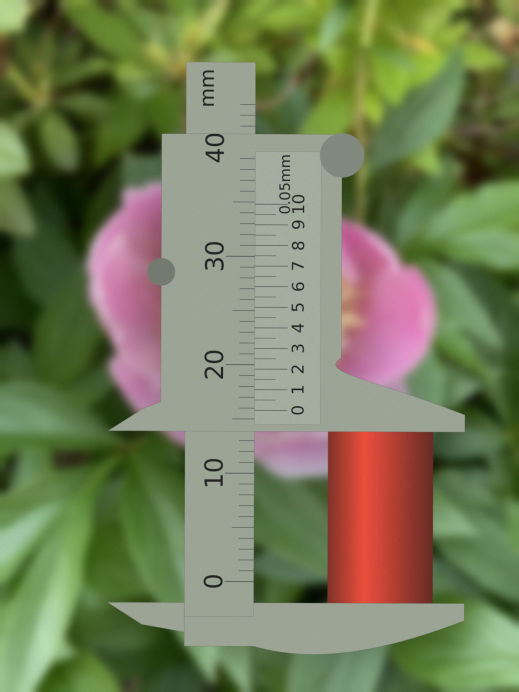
{"value": 15.8, "unit": "mm"}
